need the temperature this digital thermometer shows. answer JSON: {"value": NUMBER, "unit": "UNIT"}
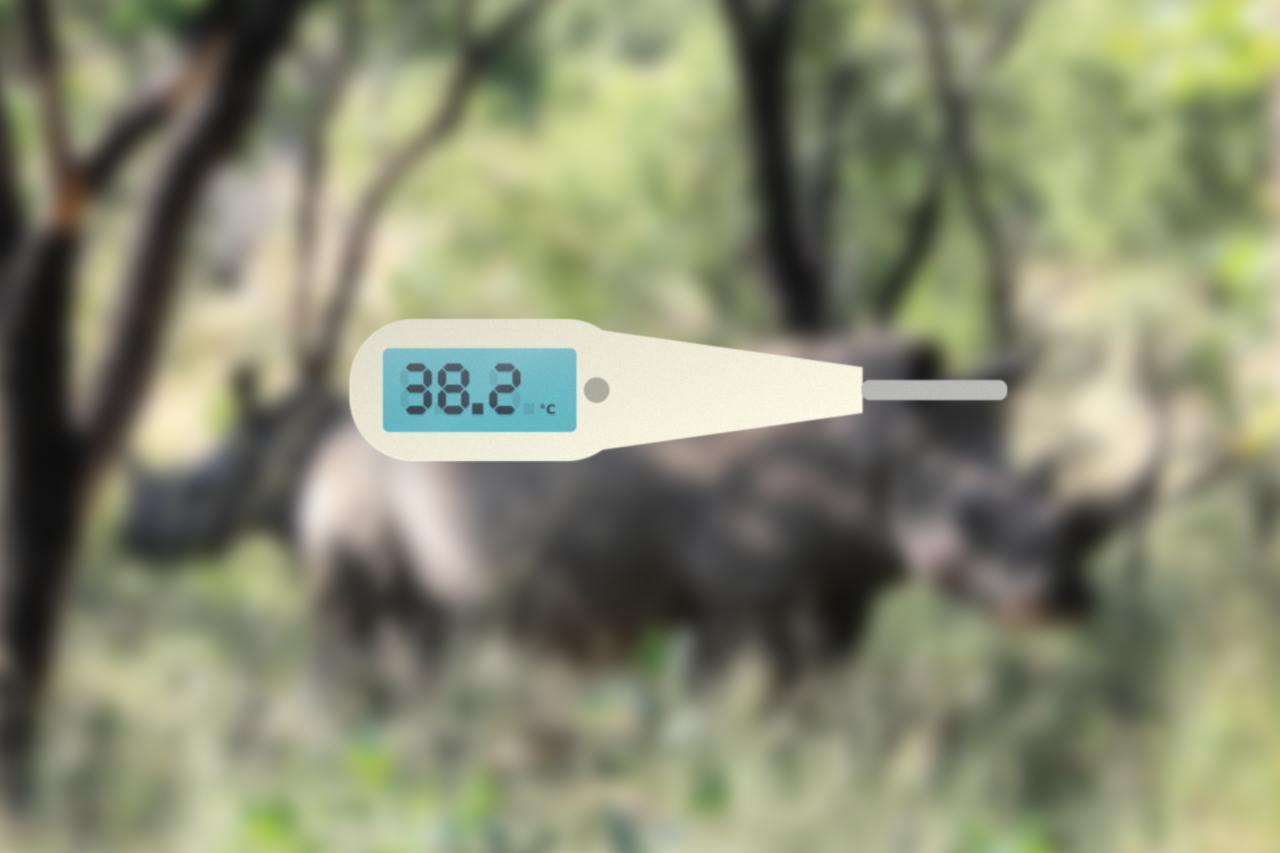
{"value": 38.2, "unit": "°C"}
